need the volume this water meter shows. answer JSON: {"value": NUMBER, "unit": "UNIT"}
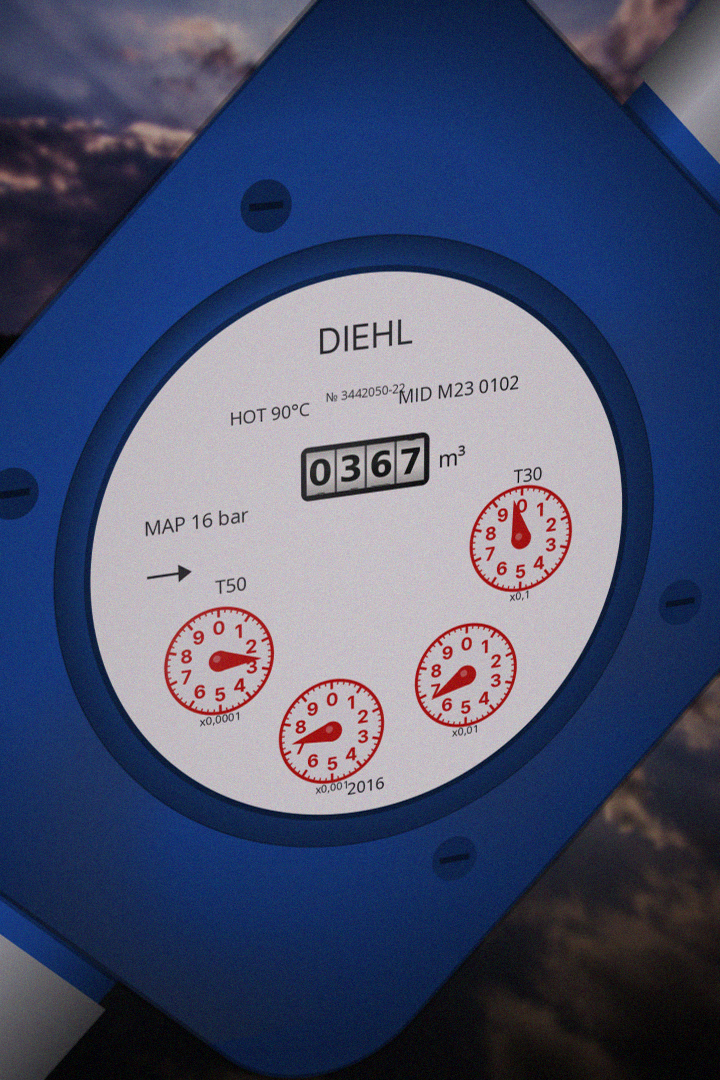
{"value": 366.9672, "unit": "m³"}
